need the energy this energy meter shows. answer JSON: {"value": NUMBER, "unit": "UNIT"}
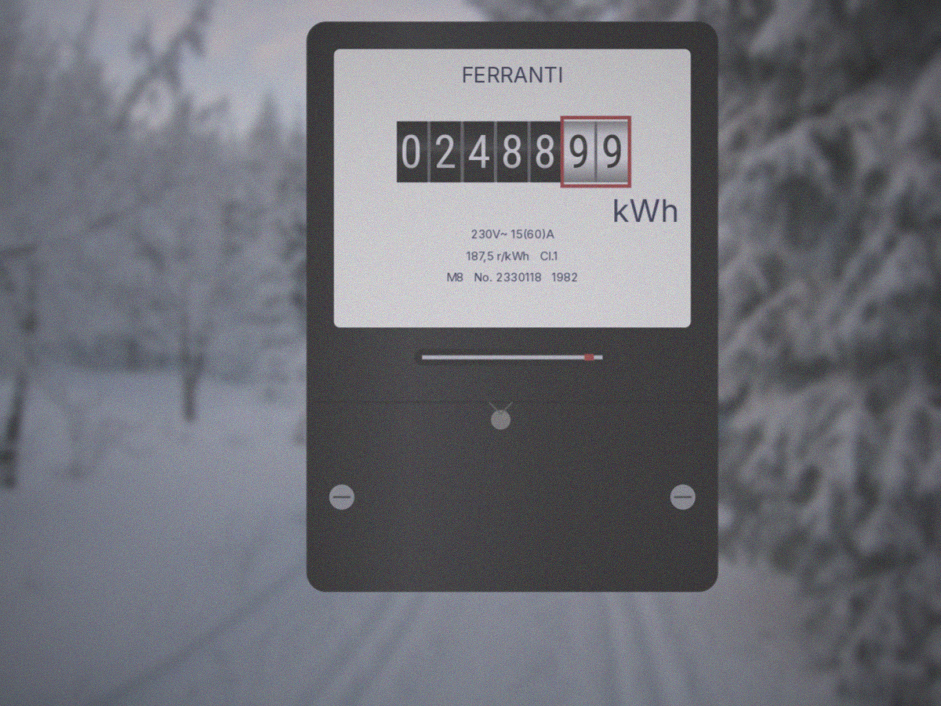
{"value": 2488.99, "unit": "kWh"}
